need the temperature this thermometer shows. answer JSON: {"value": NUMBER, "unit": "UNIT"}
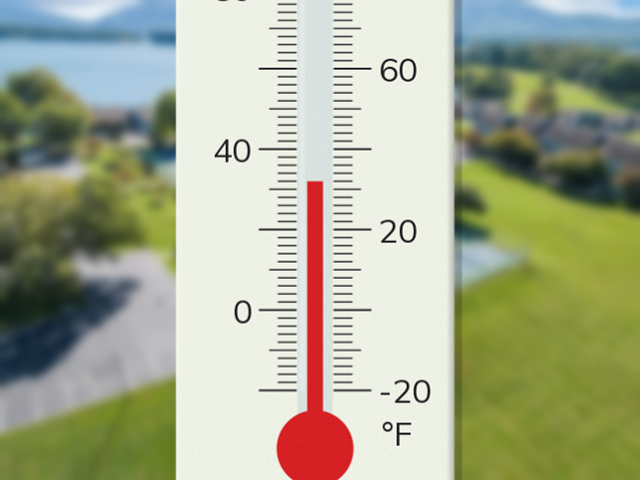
{"value": 32, "unit": "°F"}
